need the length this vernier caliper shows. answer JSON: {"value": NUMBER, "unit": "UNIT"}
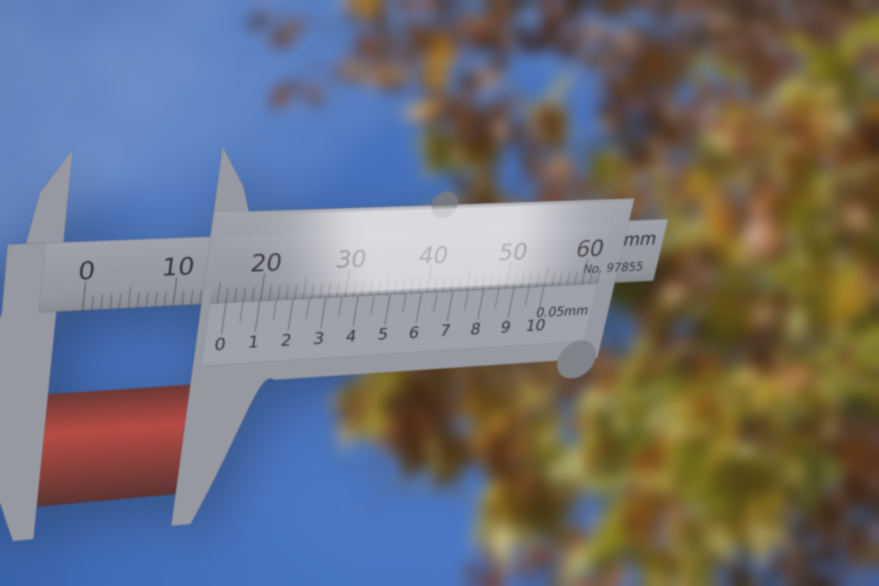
{"value": 16.0, "unit": "mm"}
